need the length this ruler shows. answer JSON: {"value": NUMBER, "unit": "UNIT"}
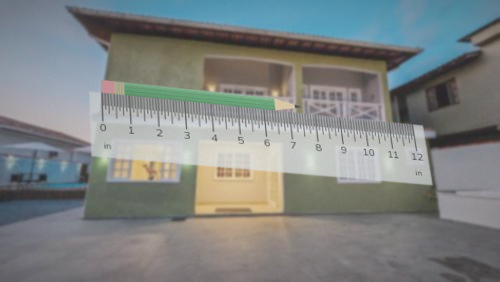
{"value": 7.5, "unit": "in"}
